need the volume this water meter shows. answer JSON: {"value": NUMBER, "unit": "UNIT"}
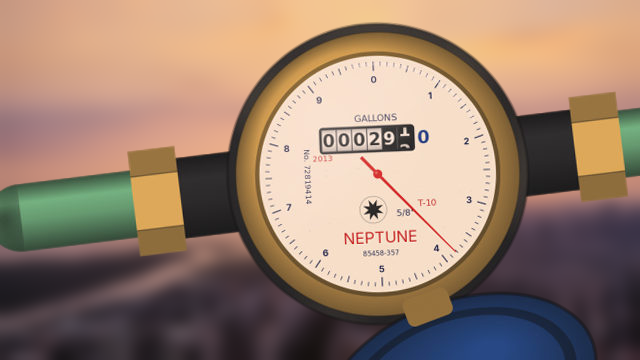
{"value": 2913.8, "unit": "gal"}
